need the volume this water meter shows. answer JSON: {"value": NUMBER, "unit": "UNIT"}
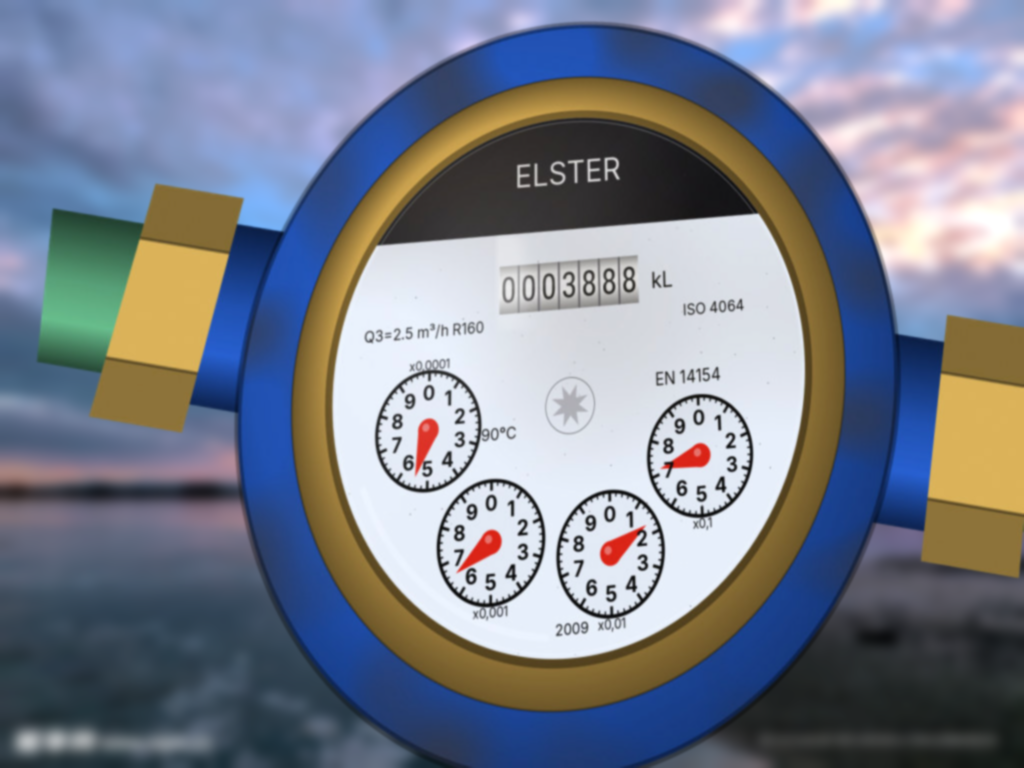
{"value": 3888.7165, "unit": "kL"}
